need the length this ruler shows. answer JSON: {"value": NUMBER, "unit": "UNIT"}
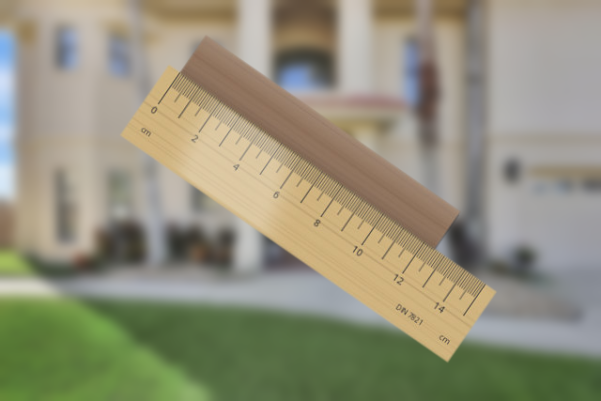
{"value": 12.5, "unit": "cm"}
